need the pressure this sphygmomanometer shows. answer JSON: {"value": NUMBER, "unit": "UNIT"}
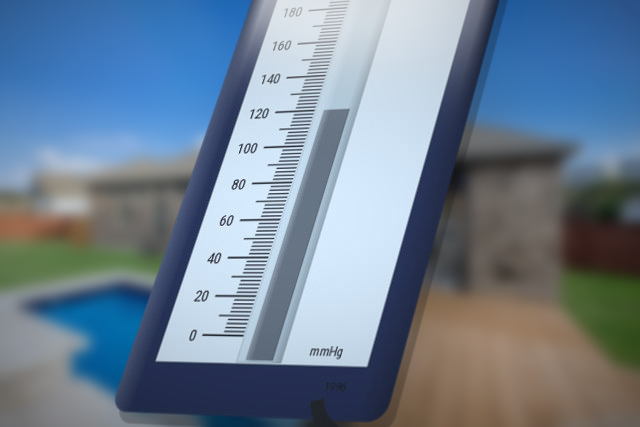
{"value": 120, "unit": "mmHg"}
